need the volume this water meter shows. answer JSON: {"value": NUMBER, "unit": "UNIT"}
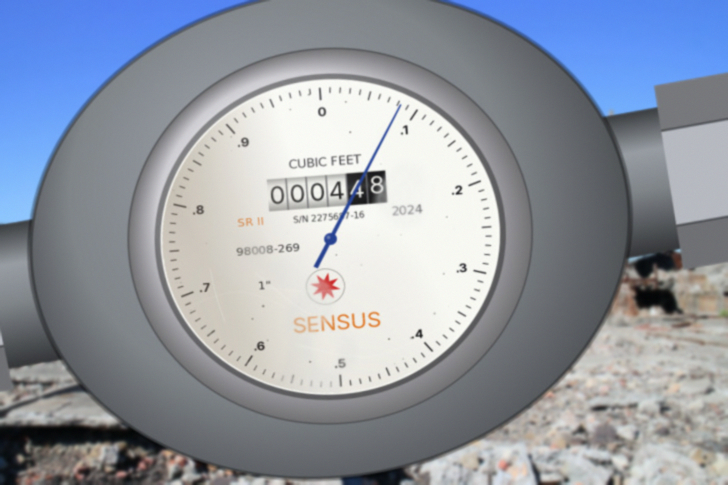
{"value": 448.08, "unit": "ft³"}
